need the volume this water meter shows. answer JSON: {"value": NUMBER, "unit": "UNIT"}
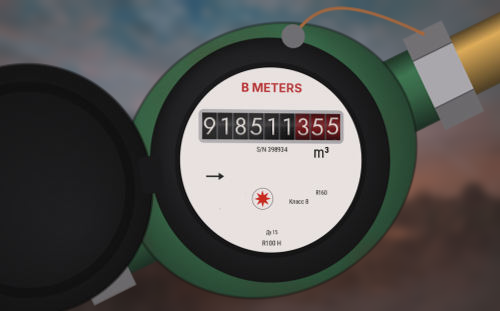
{"value": 918511.355, "unit": "m³"}
